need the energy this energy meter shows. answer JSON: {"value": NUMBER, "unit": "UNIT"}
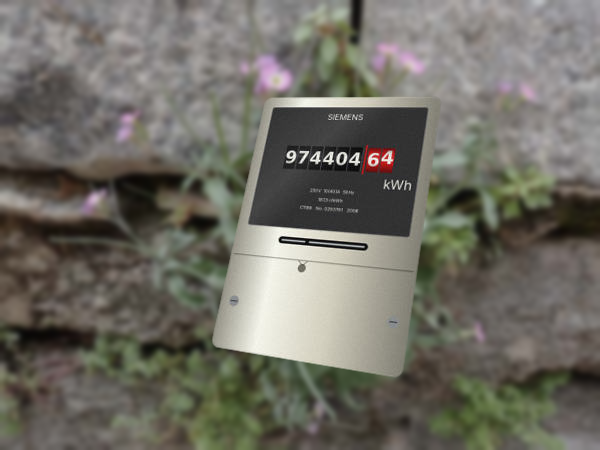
{"value": 974404.64, "unit": "kWh"}
